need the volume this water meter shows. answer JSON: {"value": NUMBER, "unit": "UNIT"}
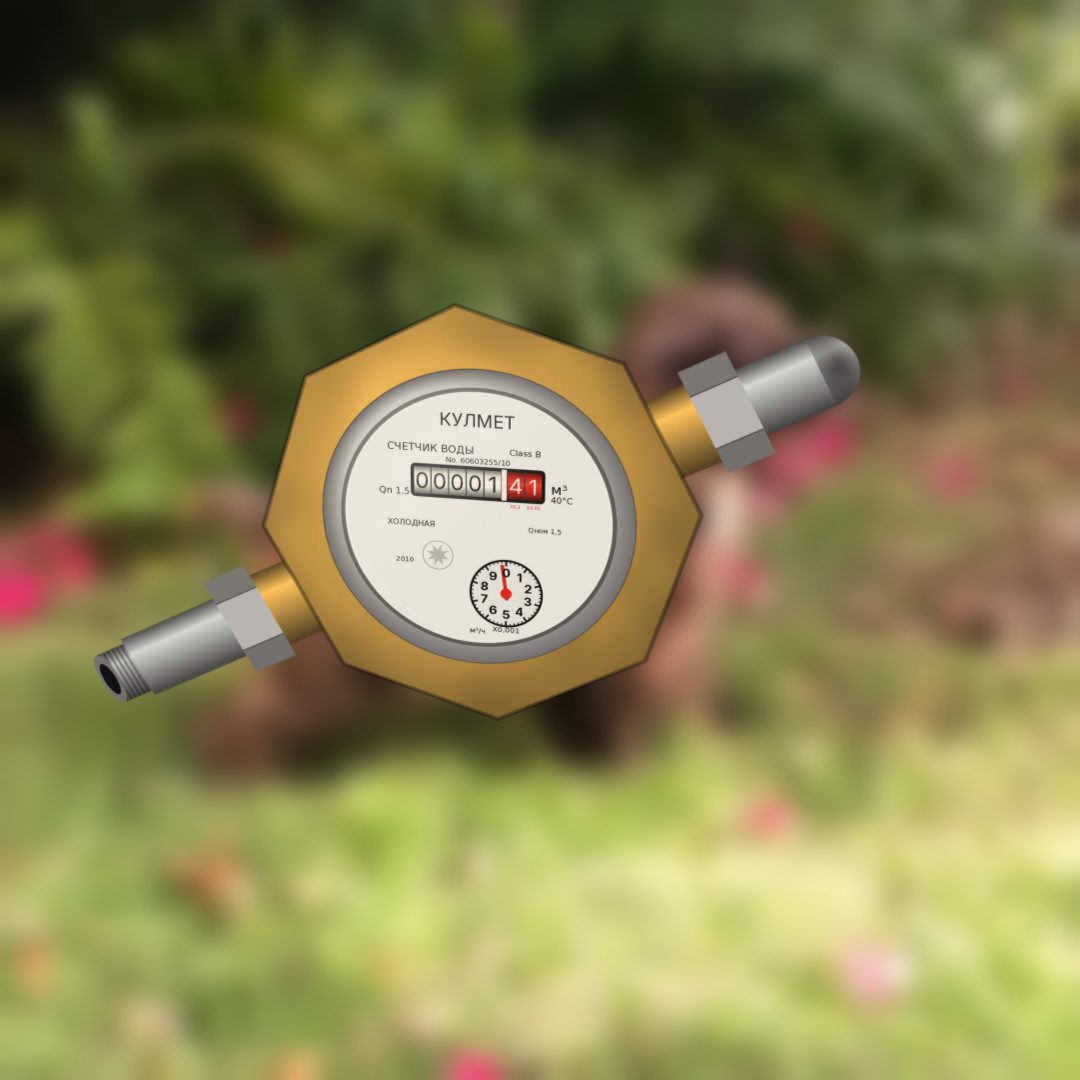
{"value": 1.409, "unit": "m³"}
